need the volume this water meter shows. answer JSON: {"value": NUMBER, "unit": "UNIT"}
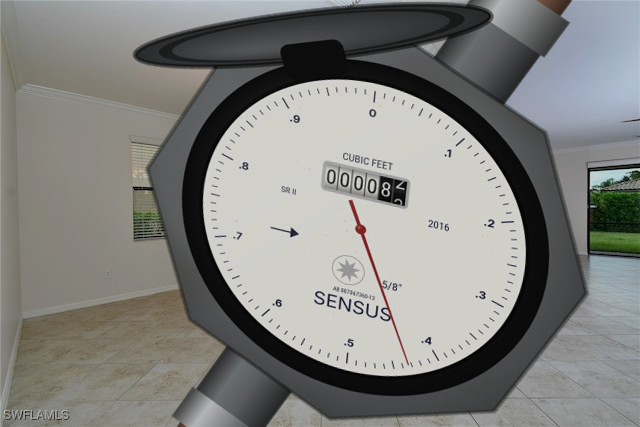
{"value": 82.43, "unit": "ft³"}
